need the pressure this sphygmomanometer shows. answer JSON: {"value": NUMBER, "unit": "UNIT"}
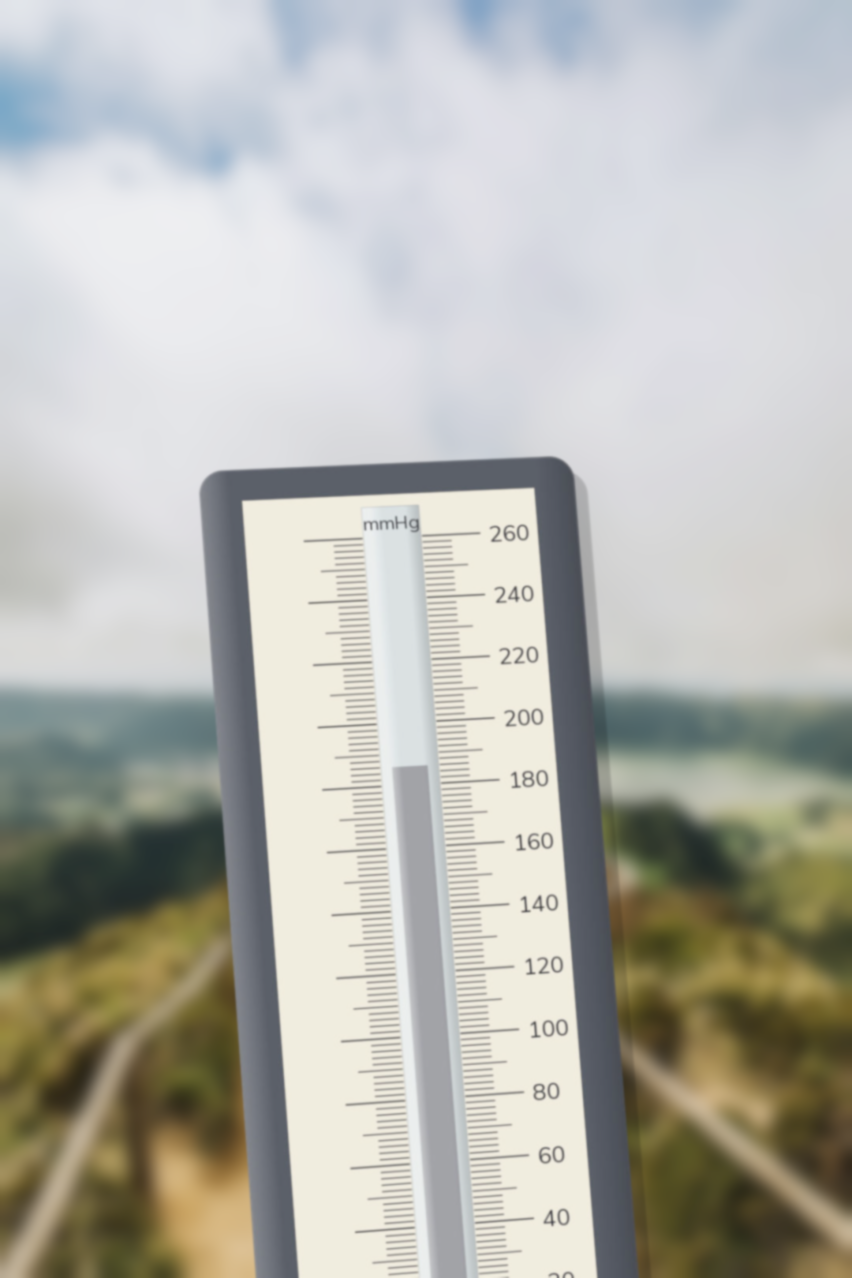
{"value": 186, "unit": "mmHg"}
